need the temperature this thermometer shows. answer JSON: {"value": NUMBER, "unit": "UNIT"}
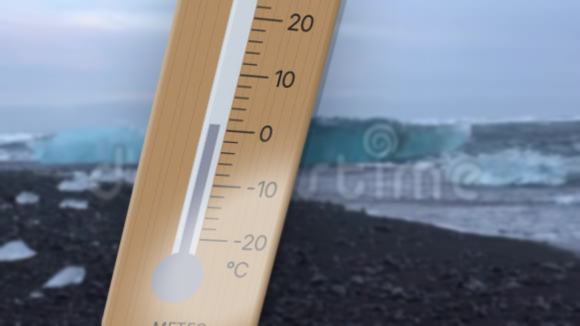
{"value": 1, "unit": "°C"}
